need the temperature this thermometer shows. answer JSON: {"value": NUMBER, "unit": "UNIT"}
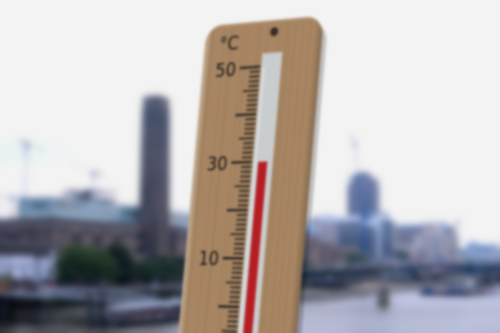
{"value": 30, "unit": "°C"}
